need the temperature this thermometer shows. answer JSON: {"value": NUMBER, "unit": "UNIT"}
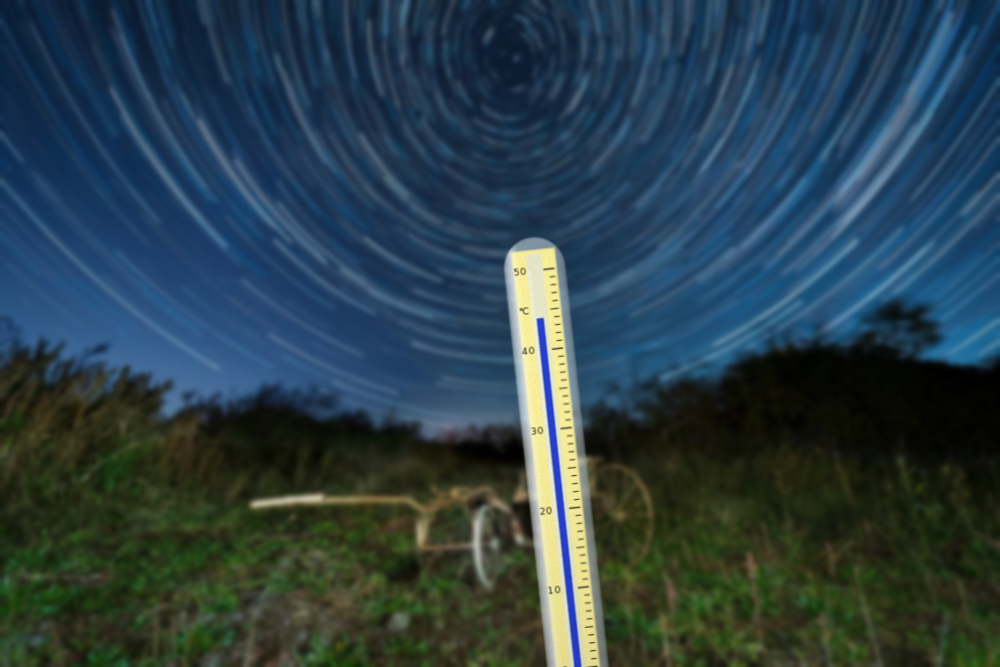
{"value": 44, "unit": "°C"}
